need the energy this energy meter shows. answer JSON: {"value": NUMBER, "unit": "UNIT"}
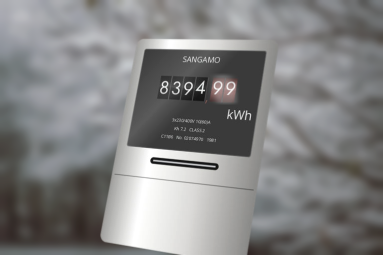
{"value": 8394.99, "unit": "kWh"}
